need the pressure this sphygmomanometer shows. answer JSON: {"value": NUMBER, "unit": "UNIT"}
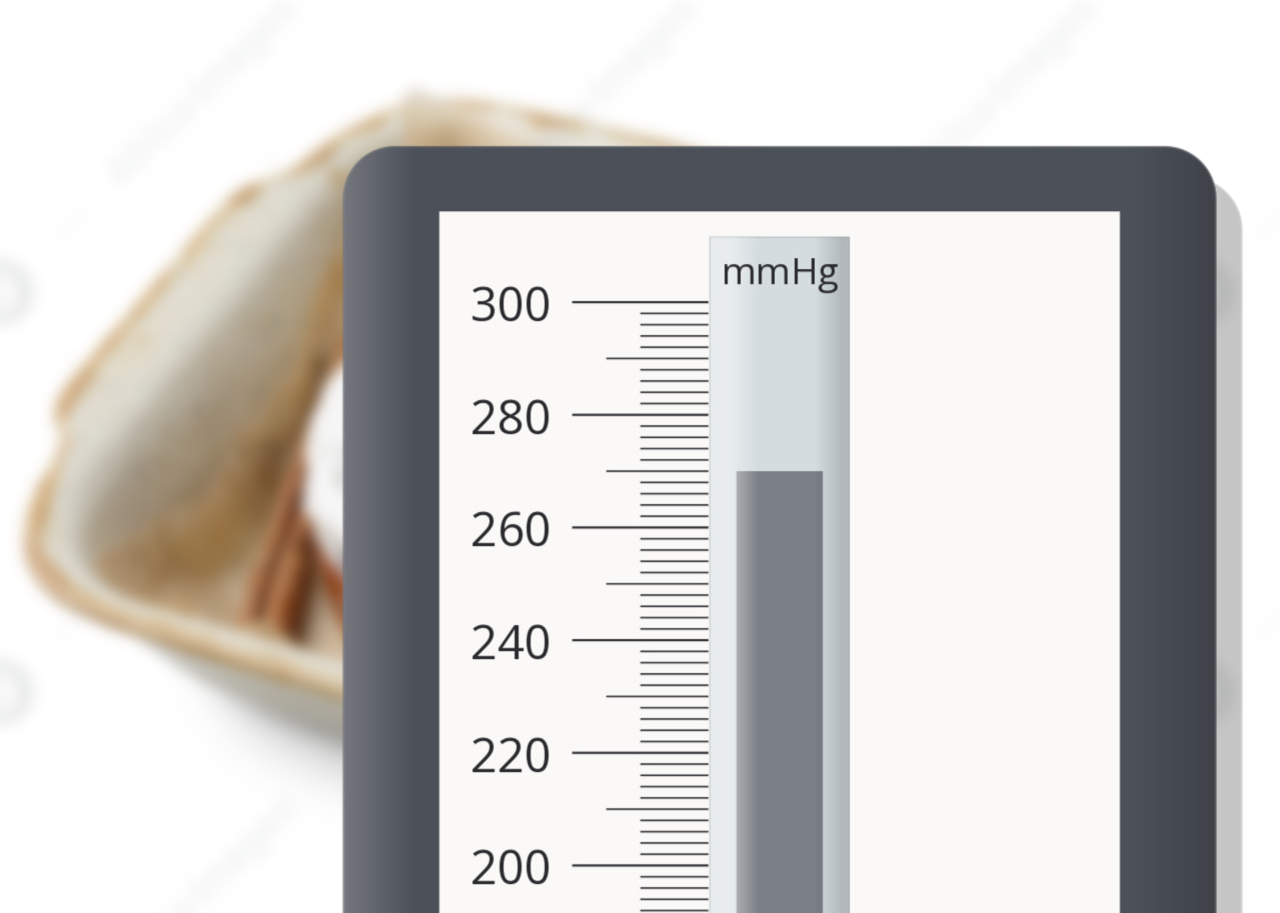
{"value": 270, "unit": "mmHg"}
